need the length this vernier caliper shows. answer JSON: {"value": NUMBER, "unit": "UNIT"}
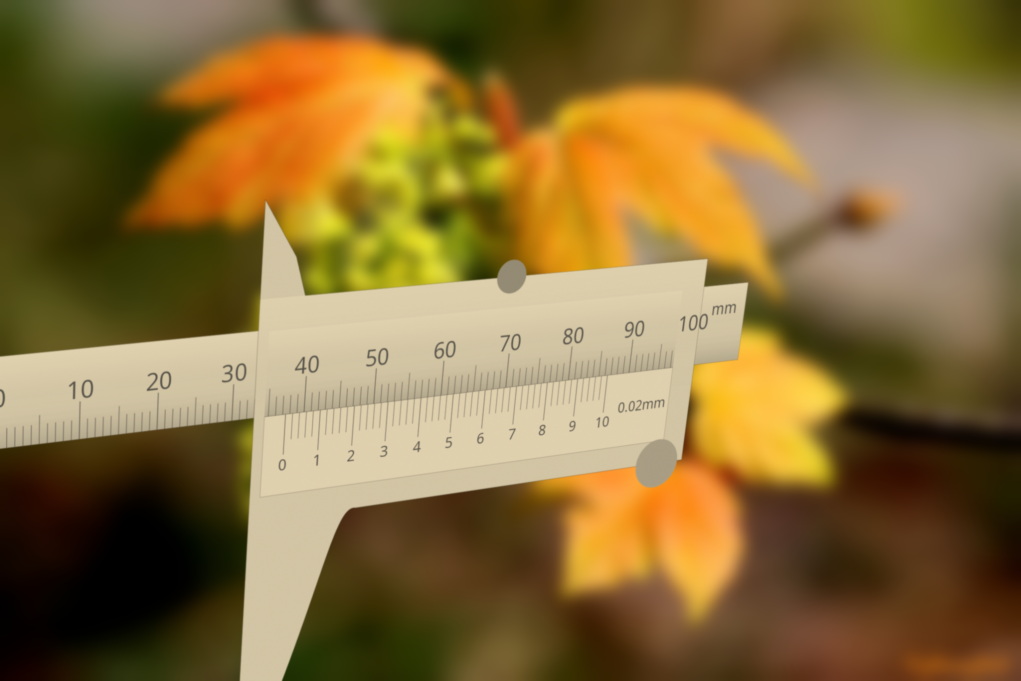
{"value": 37.4, "unit": "mm"}
